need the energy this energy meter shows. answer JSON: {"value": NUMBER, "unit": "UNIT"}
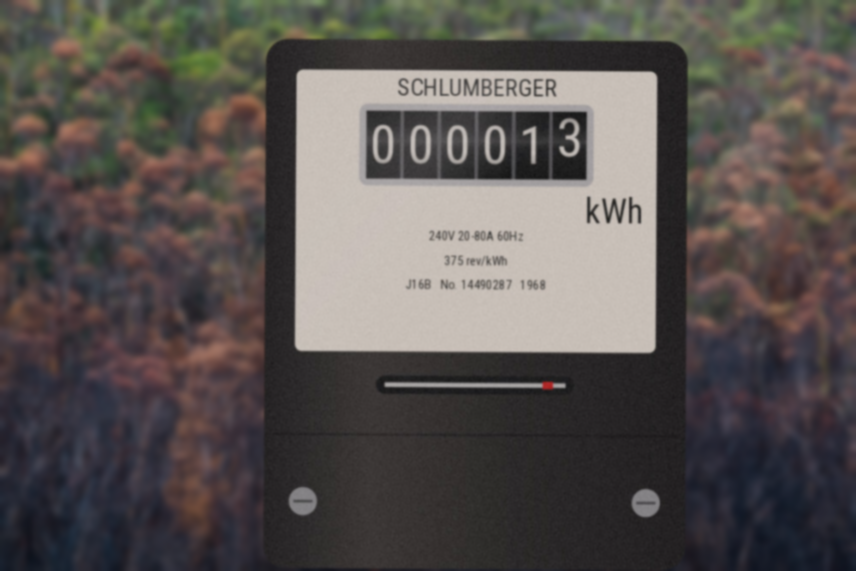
{"value": 13, "unit": "kWh"}
